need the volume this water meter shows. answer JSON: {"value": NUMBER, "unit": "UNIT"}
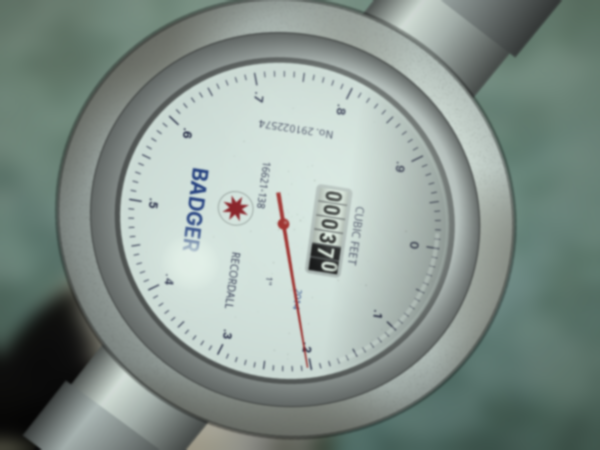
{"value": 370.20, "unit": "ft³"}
